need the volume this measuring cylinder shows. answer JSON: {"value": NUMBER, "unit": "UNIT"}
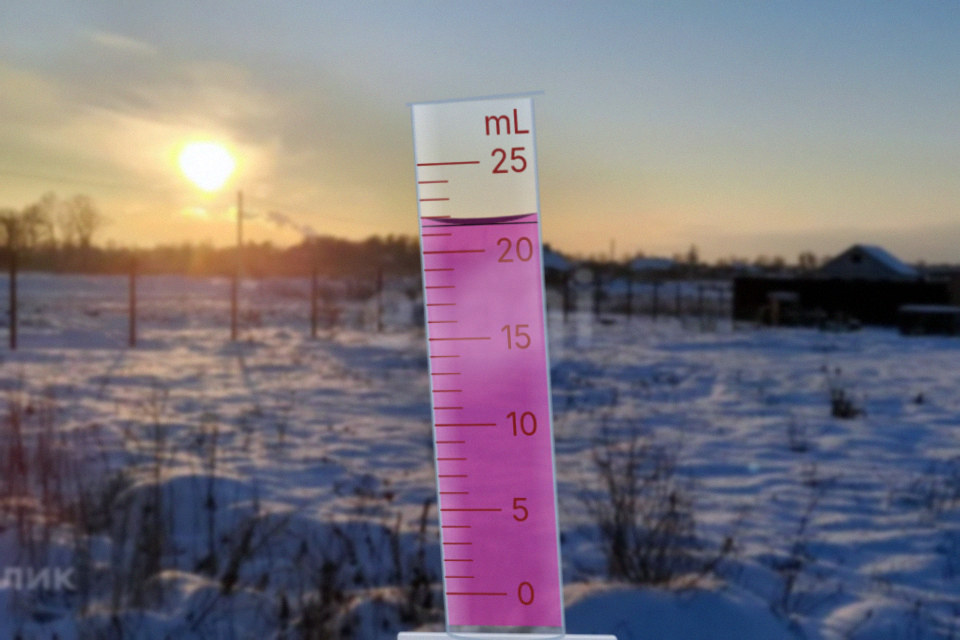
{"value": 21.5, "unit": "mL"}
